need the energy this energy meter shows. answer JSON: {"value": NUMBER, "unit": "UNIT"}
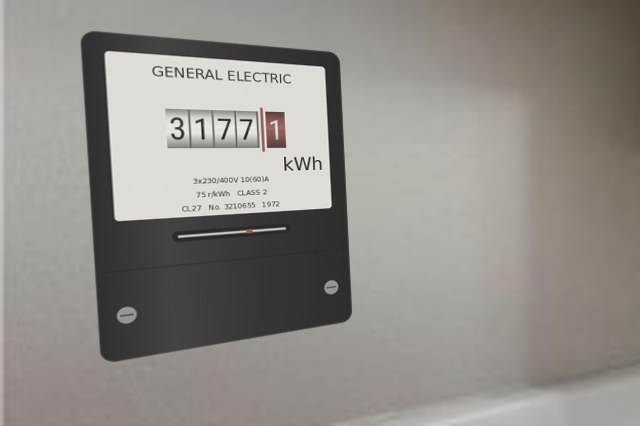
{"value": 3177.1, "unit": "kWh"}
